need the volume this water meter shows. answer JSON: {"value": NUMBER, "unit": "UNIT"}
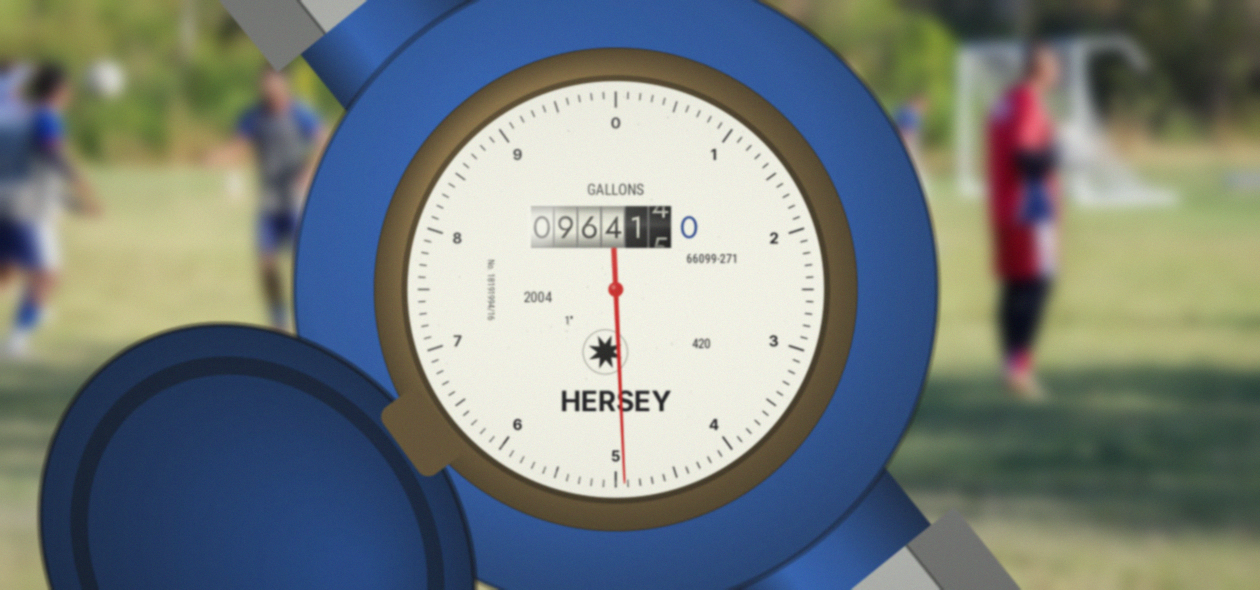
{"value": 964144.9, "unit": "gal"}
